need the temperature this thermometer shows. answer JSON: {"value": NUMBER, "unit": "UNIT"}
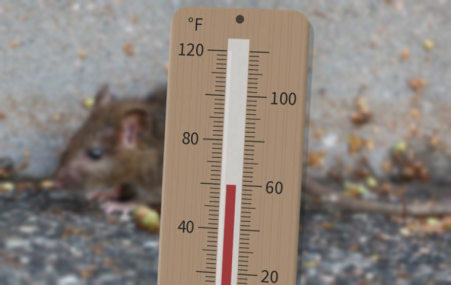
{"value": 60, "unit": "°F"}
